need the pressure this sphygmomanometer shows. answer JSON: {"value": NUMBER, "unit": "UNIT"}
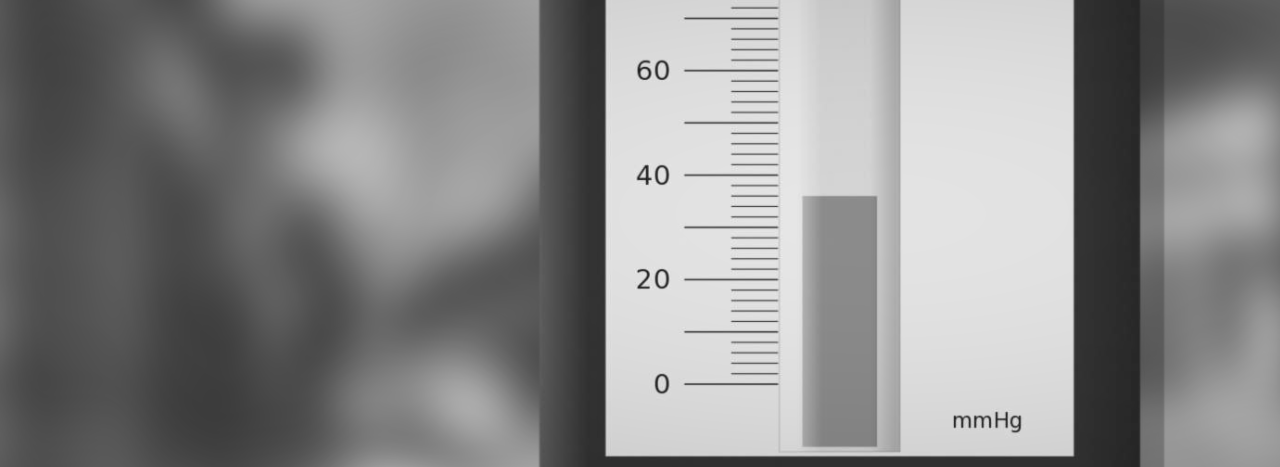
{"value": 36, "unit": "mmHg"}
